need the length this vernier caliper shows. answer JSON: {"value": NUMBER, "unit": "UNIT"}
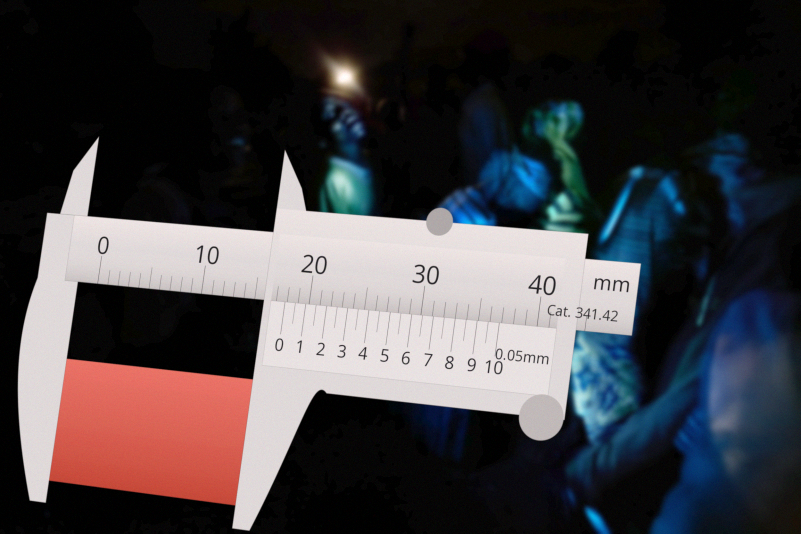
{"value": 17.8, "unit": "mm"}
